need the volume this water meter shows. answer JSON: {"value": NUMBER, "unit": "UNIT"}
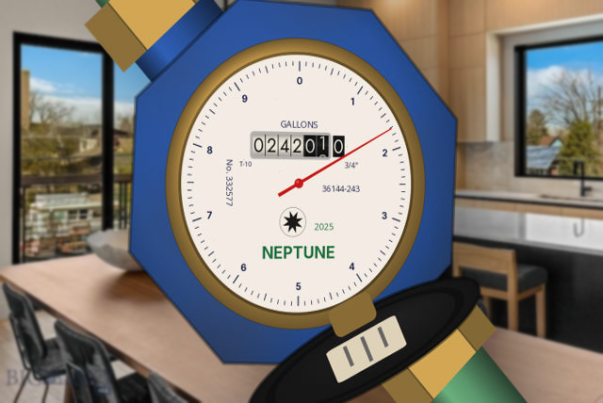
{"value": 242011.7, "unit": "gal"}
